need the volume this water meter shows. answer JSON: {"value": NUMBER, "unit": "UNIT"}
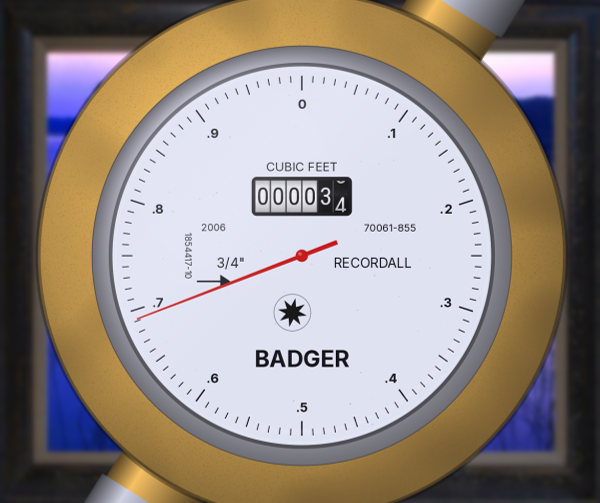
{"value": 33.69, "unit": "ft³"}
